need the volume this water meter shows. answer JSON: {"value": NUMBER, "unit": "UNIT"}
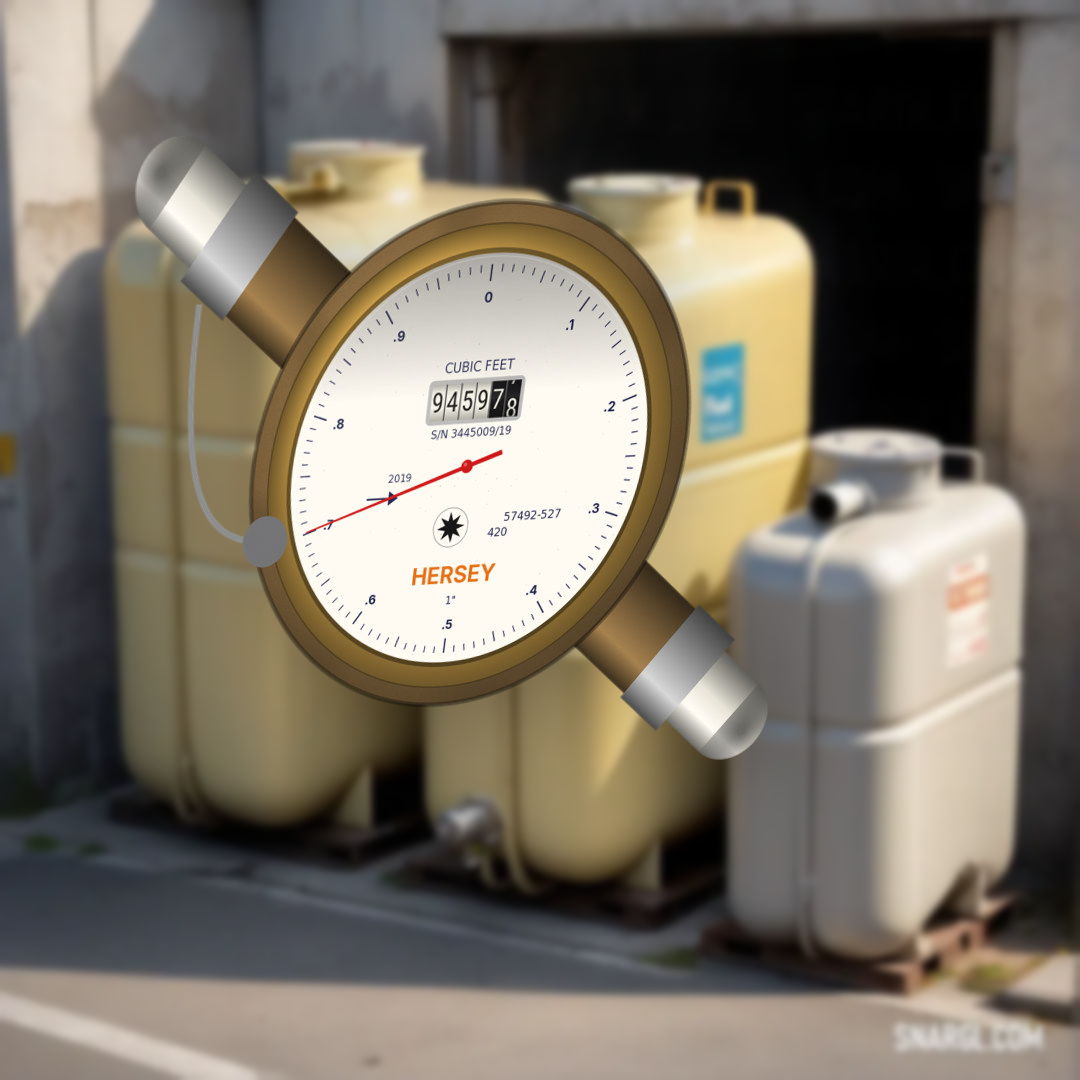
{"value": 945977.70, "unit": "ft³"}
